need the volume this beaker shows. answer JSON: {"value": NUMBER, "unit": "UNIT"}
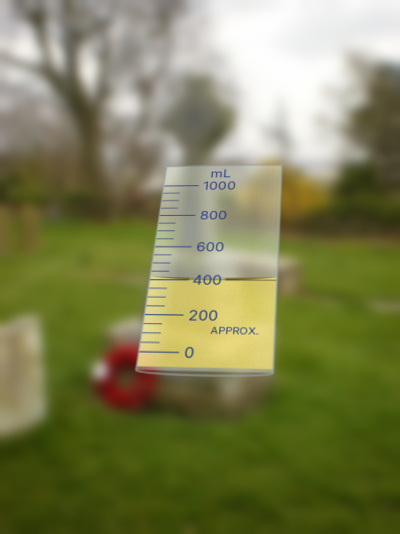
{"value": 400, "unit": "mL"}
